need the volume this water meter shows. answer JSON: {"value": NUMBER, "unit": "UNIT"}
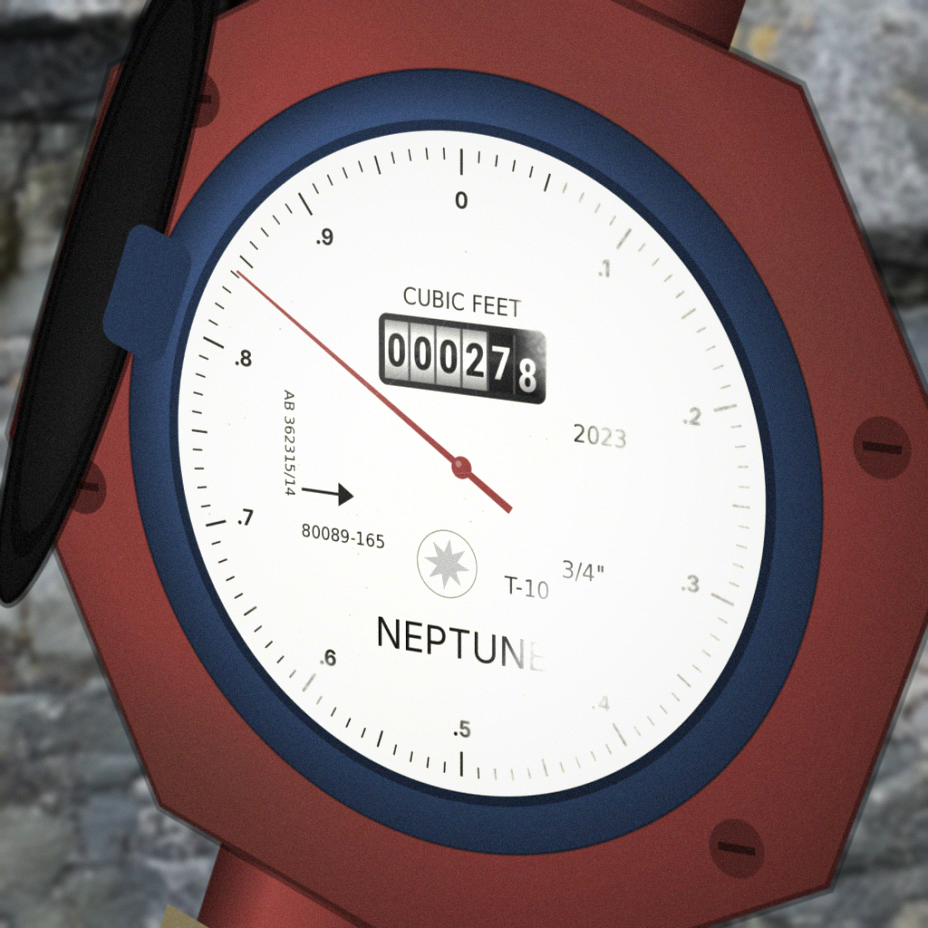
{"value": 277.84, "unit": "ft³"}
